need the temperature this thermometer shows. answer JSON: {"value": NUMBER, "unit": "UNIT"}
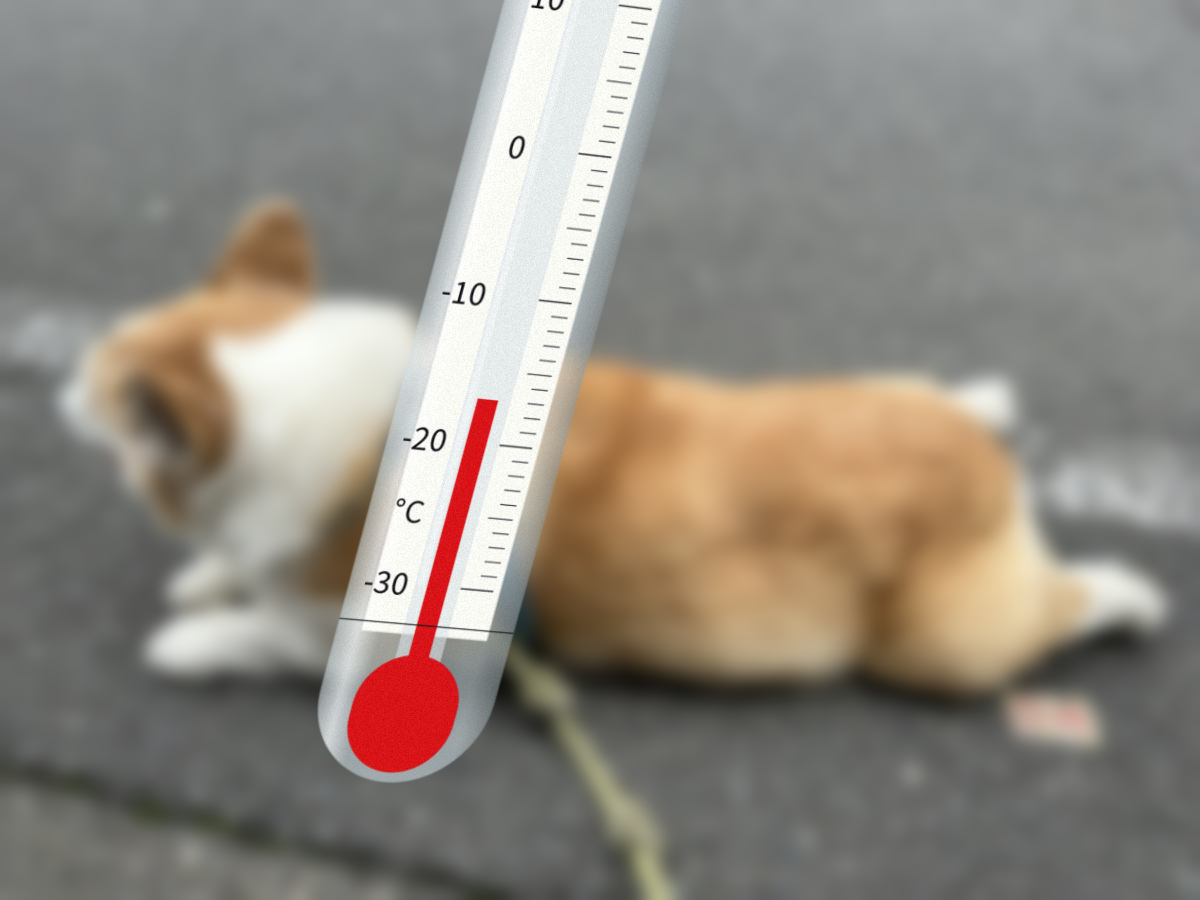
{"value": -17, "unit": "°C"}
